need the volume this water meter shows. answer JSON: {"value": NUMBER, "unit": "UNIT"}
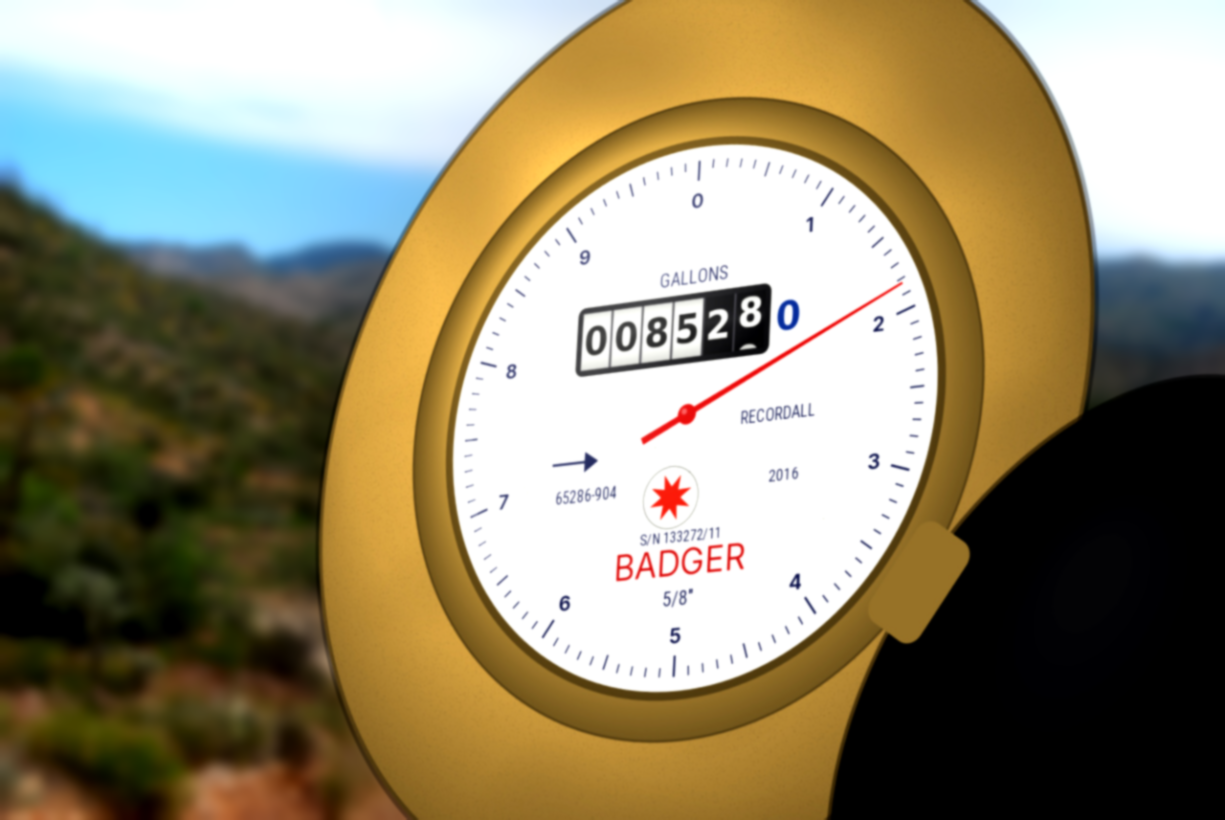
{"value": 85281.8, "unit": "gal"}
